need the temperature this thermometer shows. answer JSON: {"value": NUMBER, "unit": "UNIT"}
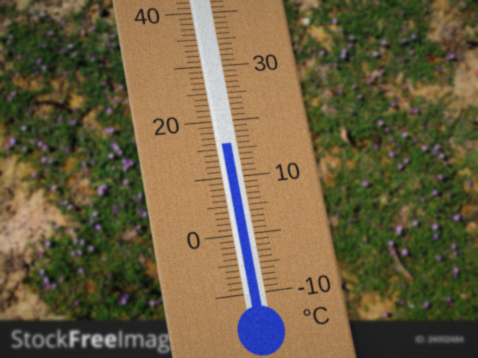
{"value": 16, "unit": "°C"}
